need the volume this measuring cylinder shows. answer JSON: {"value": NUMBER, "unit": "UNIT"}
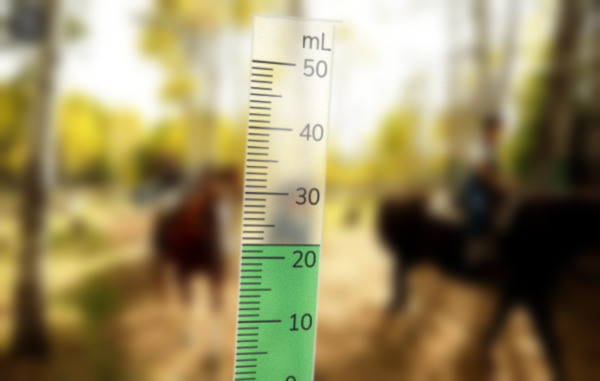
{"value": 22, "unit": "mL"}
